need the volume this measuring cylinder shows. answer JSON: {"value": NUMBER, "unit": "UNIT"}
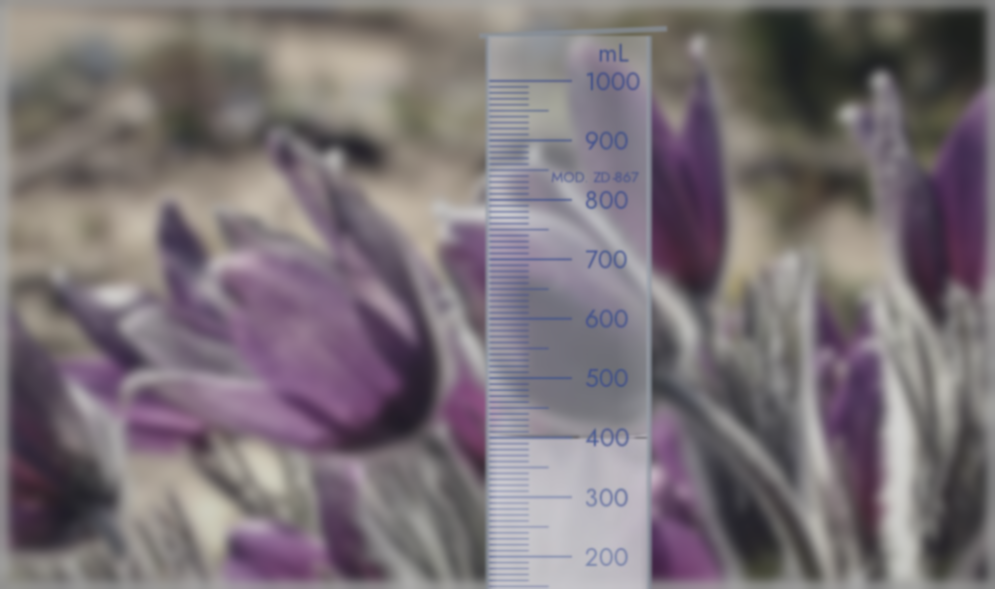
{"value": 400, "unit": "mL"}
